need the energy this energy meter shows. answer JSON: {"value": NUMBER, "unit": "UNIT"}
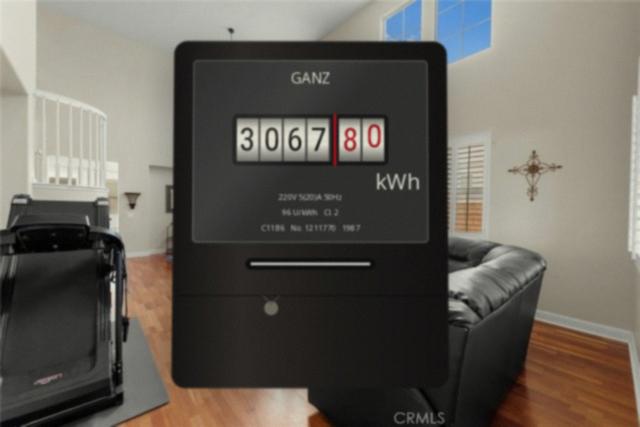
{"value": 3067.80, "unit": "kWh"}
